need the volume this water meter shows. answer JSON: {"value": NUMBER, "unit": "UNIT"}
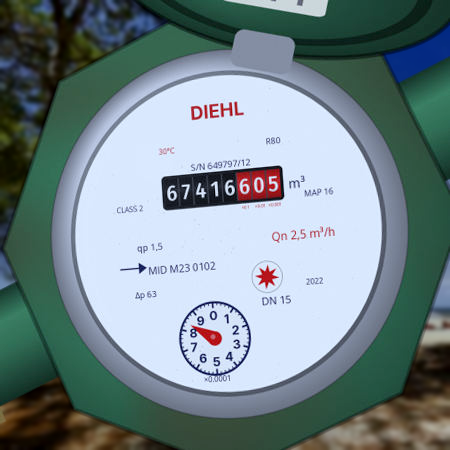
{"value": 67416.6058, "unit": "m³"}
